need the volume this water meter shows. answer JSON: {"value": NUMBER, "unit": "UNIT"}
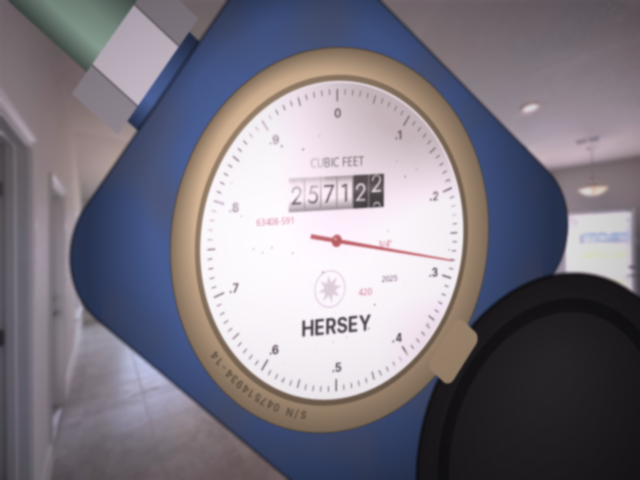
{"value": 257122.28, "unit": "ft³"}
